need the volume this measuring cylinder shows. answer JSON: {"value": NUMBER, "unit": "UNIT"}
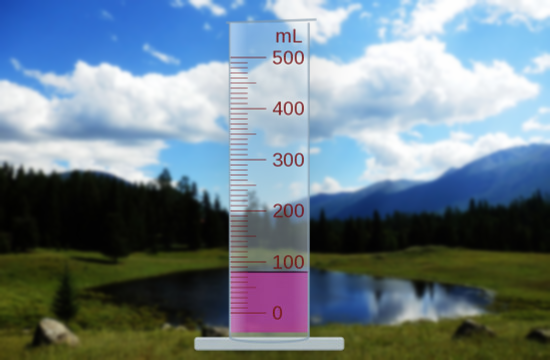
{"value": 80, "unit": "mL"}
